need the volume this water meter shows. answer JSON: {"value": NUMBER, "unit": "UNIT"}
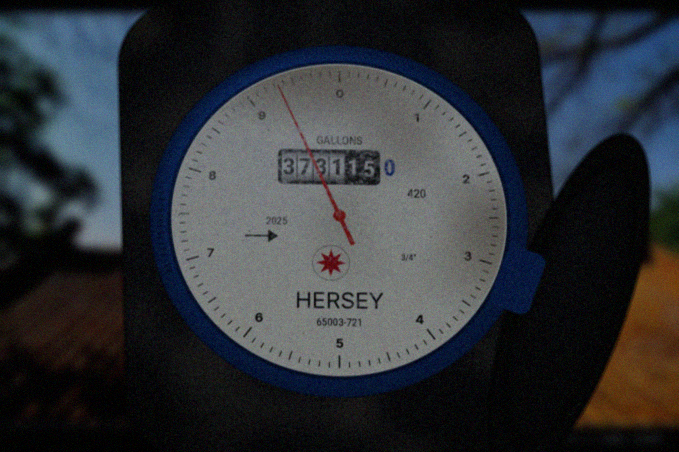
{"value": 3731149.3, "unit": "gal"}
